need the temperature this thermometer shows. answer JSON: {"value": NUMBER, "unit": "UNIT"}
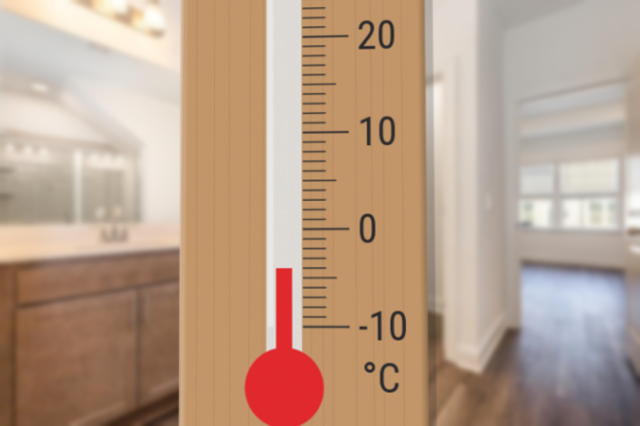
{"value": -4, "unit": "°C"}
